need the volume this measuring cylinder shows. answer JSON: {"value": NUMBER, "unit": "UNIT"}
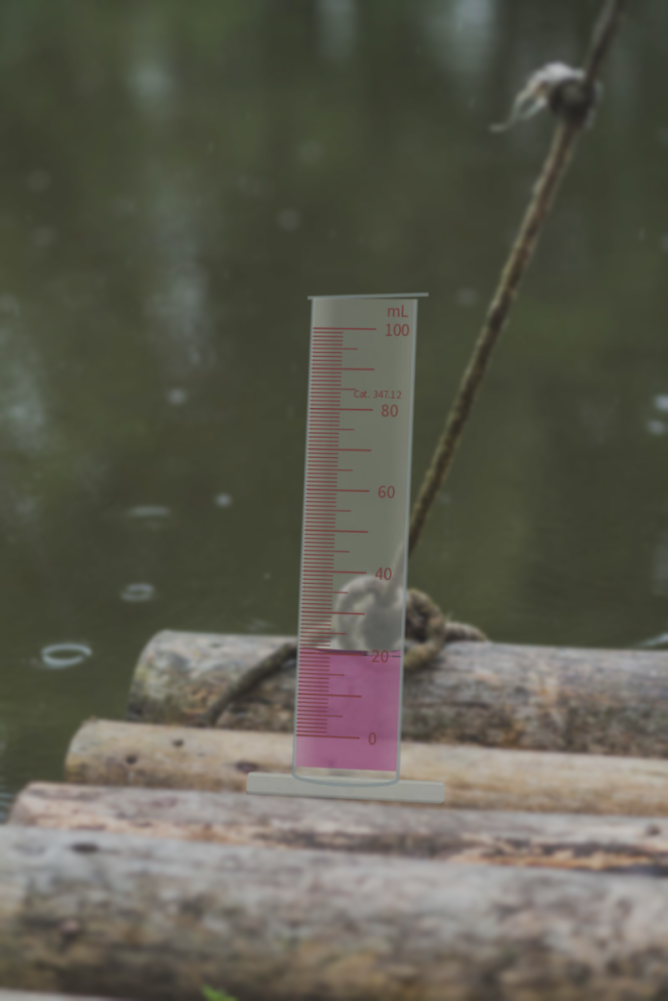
{"value": 20, "unit": "mL"}
